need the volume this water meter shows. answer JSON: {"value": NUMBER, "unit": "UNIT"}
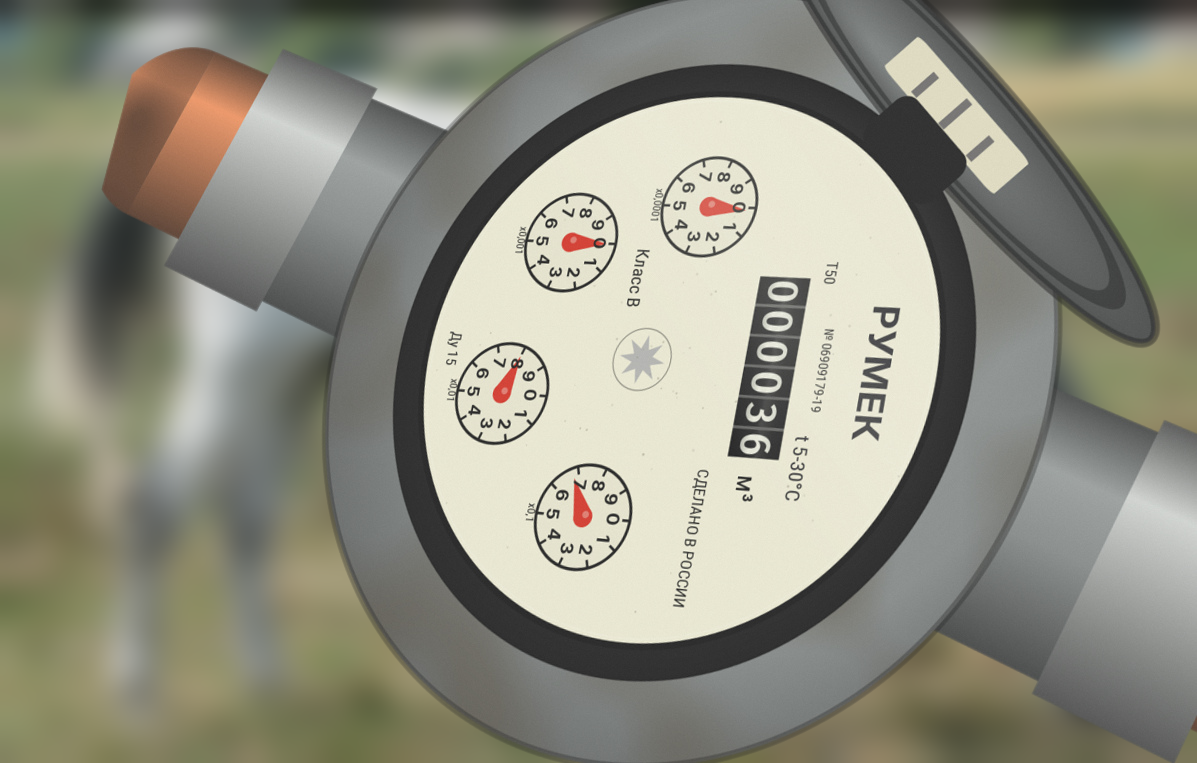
{"value": 36.6800, "unit": "m³"}
